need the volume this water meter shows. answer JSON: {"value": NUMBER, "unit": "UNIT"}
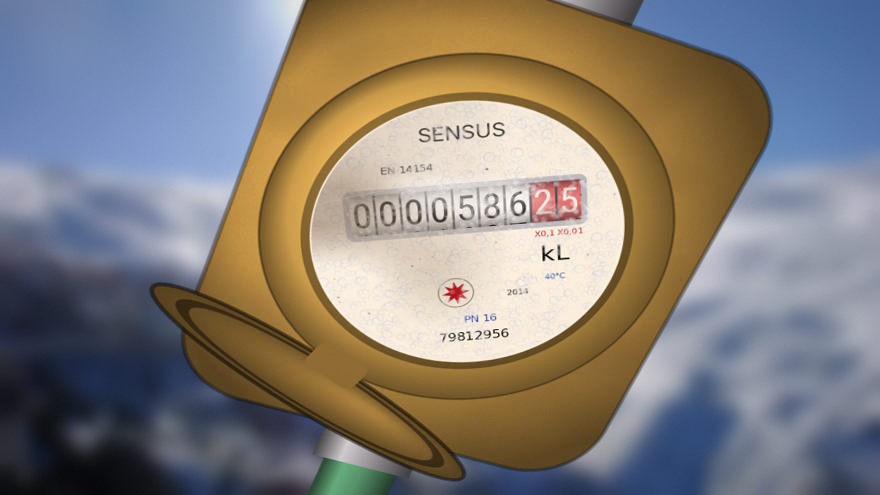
{"value": 586.25, "unit": "kL"}
